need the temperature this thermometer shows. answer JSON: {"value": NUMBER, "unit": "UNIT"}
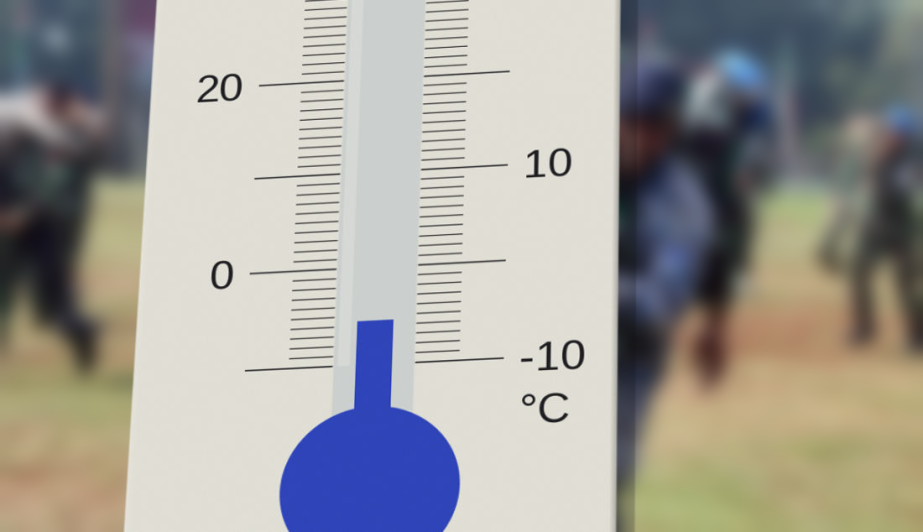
{"value": -5.5, "unit": "°C"}
